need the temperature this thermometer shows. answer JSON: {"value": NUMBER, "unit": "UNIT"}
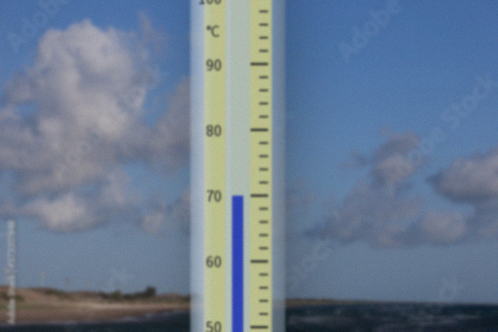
{"value": 70, "unit": "°C"}
